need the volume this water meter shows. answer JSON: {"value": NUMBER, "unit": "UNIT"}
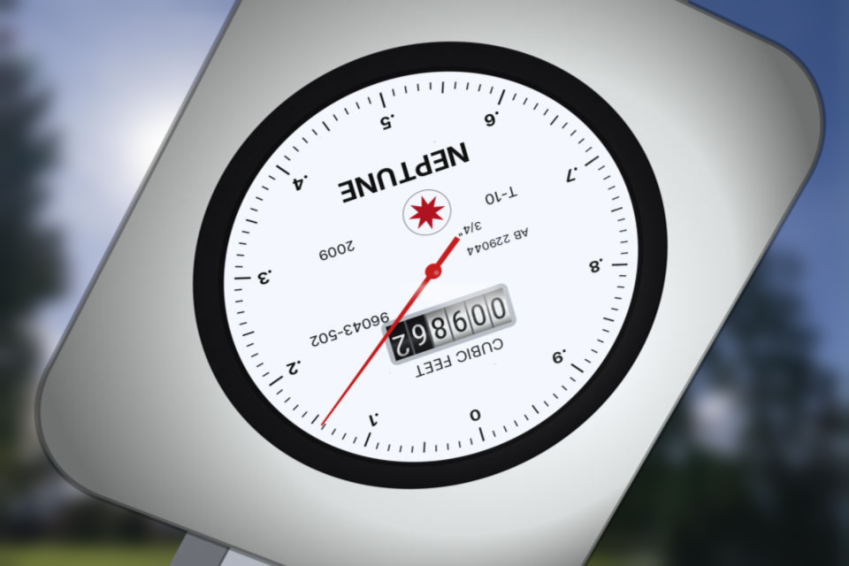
{"value": 9862.14, "unit": "ft³"}
